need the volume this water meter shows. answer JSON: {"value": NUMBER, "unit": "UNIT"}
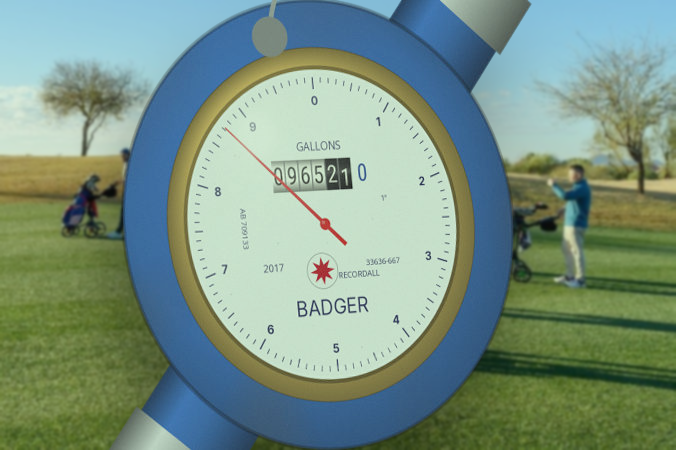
{"value": 965208.7, "unit": "gal"}
